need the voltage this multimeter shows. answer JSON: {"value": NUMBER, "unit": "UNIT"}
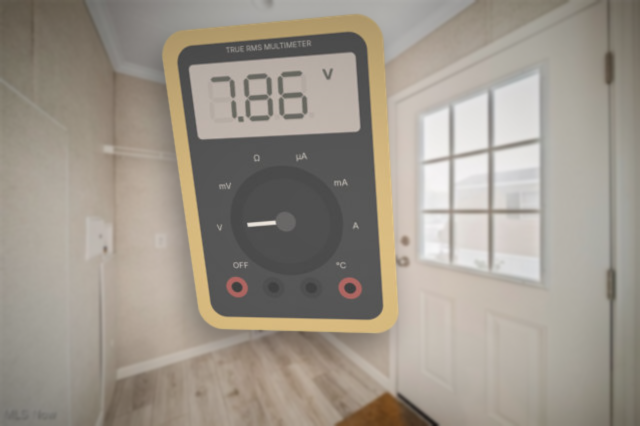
{"value": 7.86, "unit": "V"}
